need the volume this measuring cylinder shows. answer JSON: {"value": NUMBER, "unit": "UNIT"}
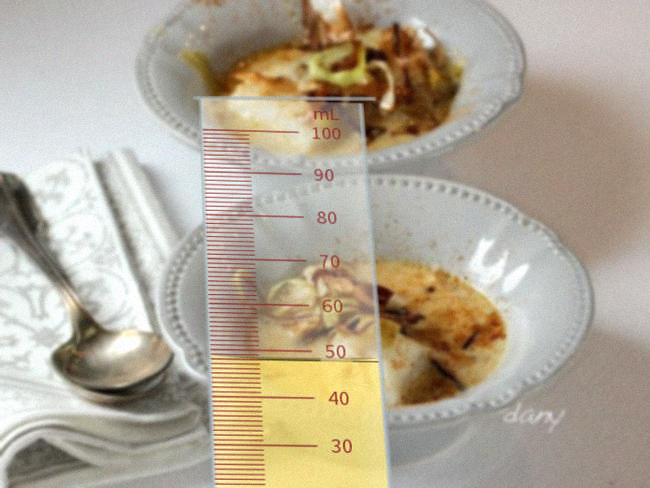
{"value": 48, "unit": "mL"}
